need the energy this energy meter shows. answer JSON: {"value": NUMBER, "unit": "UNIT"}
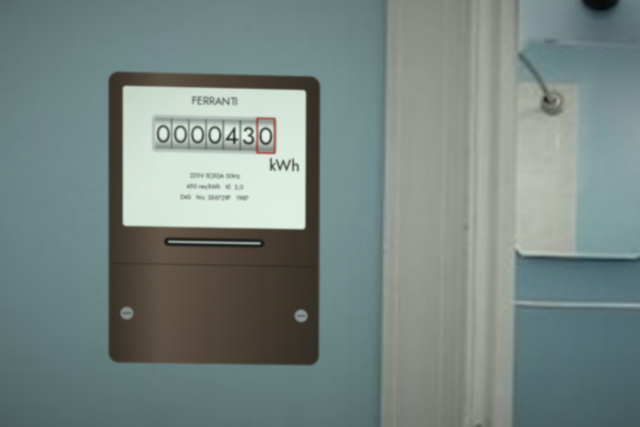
{"value": 43.0, "unit": "kWh"}
